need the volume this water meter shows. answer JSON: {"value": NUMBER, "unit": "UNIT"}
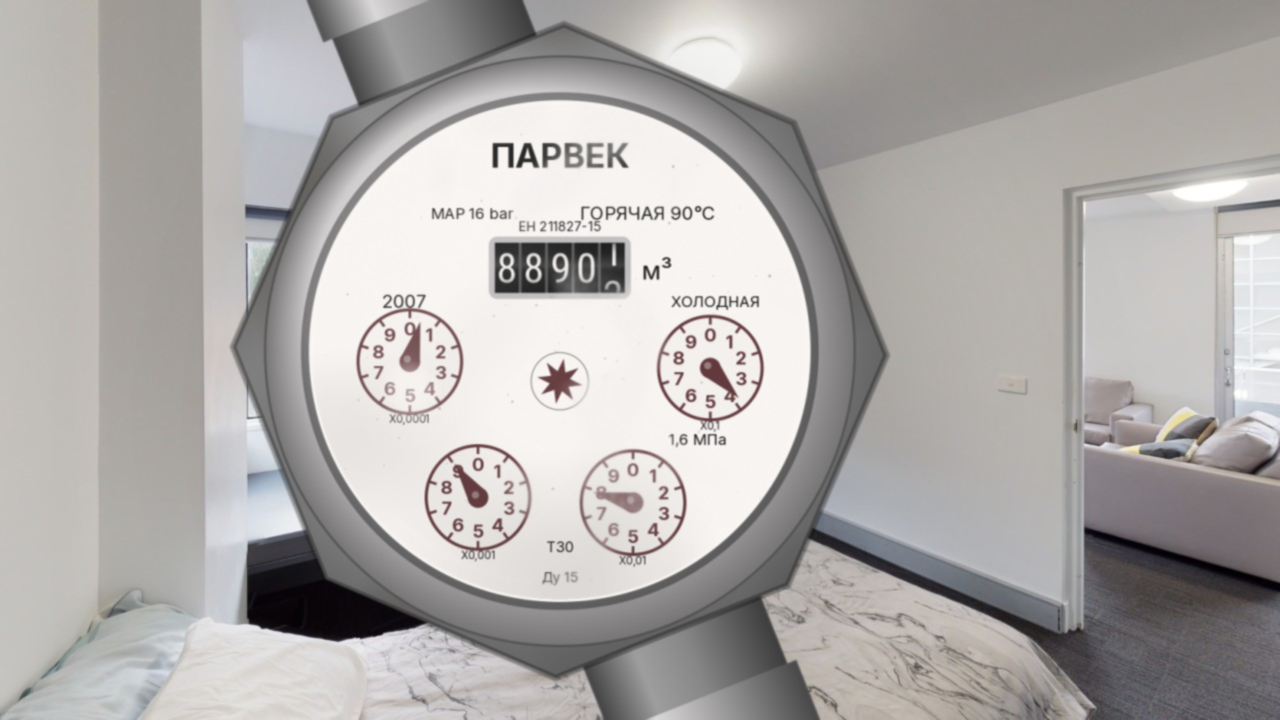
{"value": 88901.3790, "unit": "m³"}
